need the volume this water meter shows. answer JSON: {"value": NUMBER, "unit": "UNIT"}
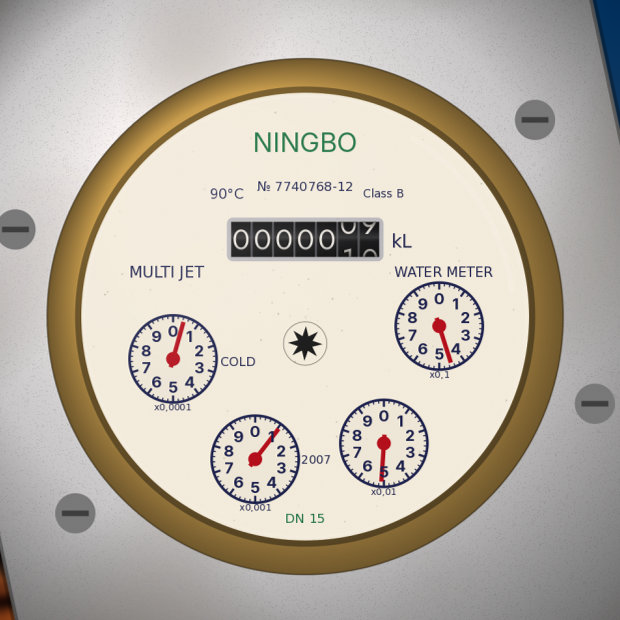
{"value": 9.4510, "unit": "kL"}
